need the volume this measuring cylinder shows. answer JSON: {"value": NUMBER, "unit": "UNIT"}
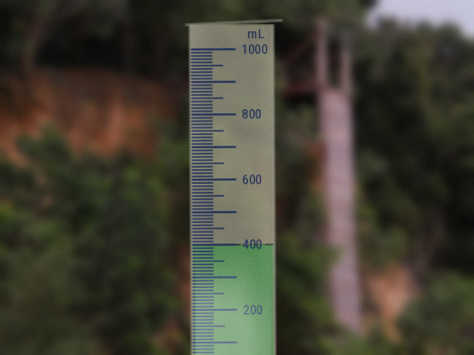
{"value": 400, "unit": "mL"}
